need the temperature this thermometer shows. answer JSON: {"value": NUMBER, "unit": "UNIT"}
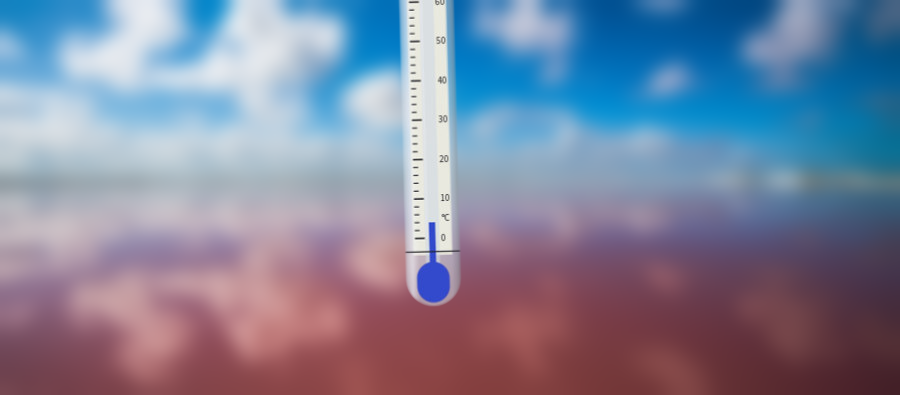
{"value": 4, "unit": "°C"}
